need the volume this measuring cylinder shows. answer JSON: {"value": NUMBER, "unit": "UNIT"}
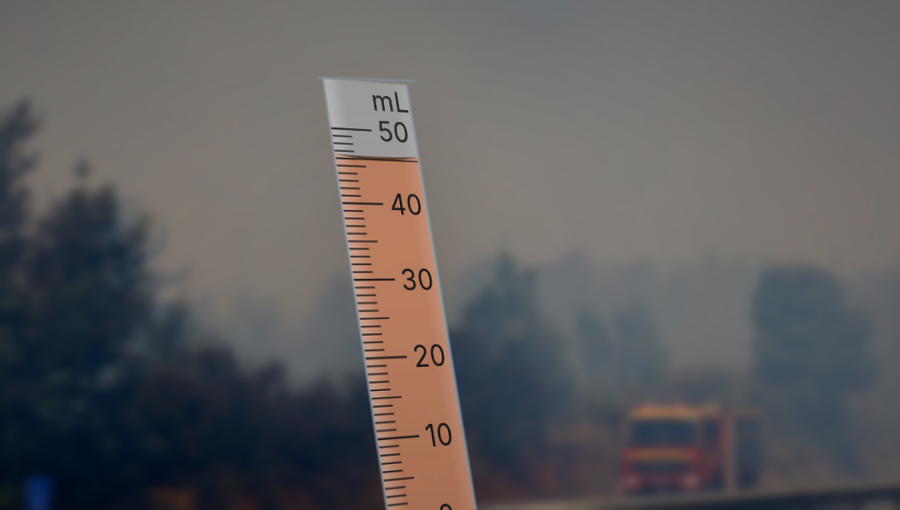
{"value": 46, "unit": "mL"}
